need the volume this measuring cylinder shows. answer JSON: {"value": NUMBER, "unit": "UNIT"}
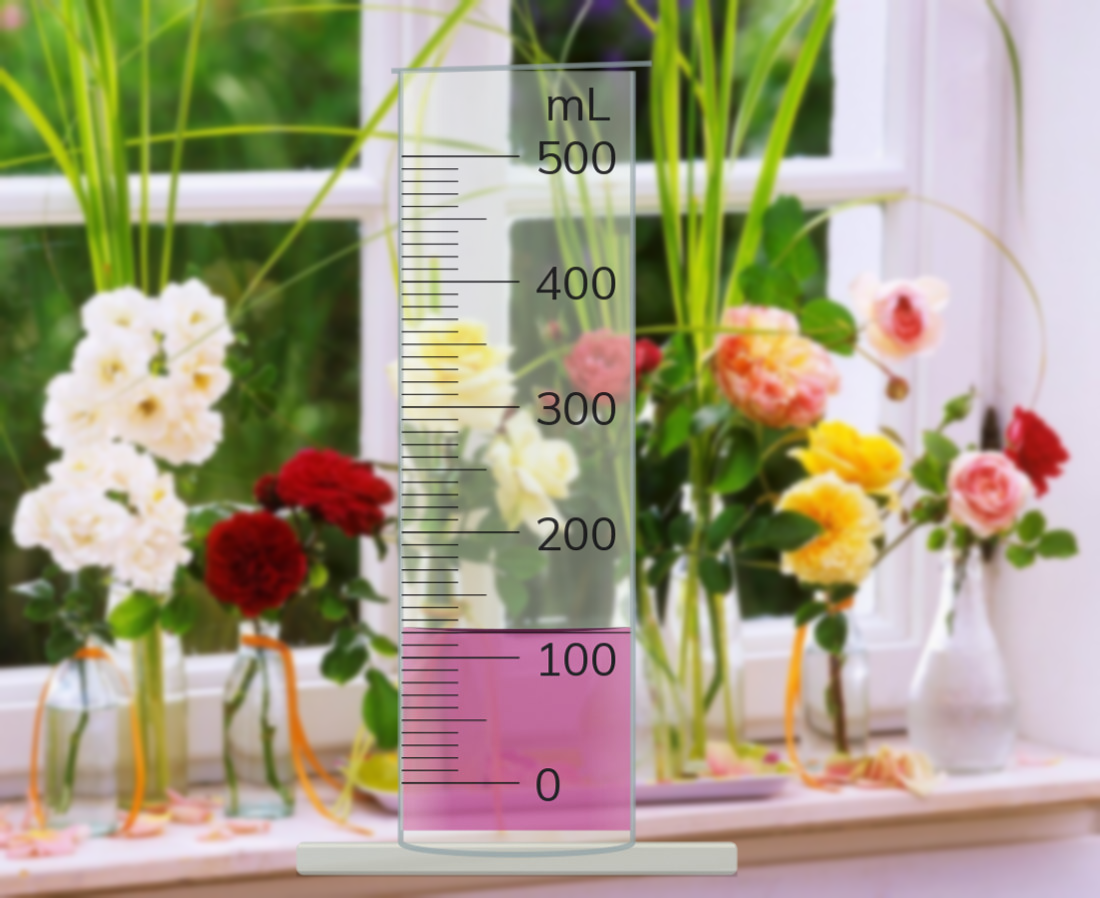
{"value": 120, "unit": "mL"}
